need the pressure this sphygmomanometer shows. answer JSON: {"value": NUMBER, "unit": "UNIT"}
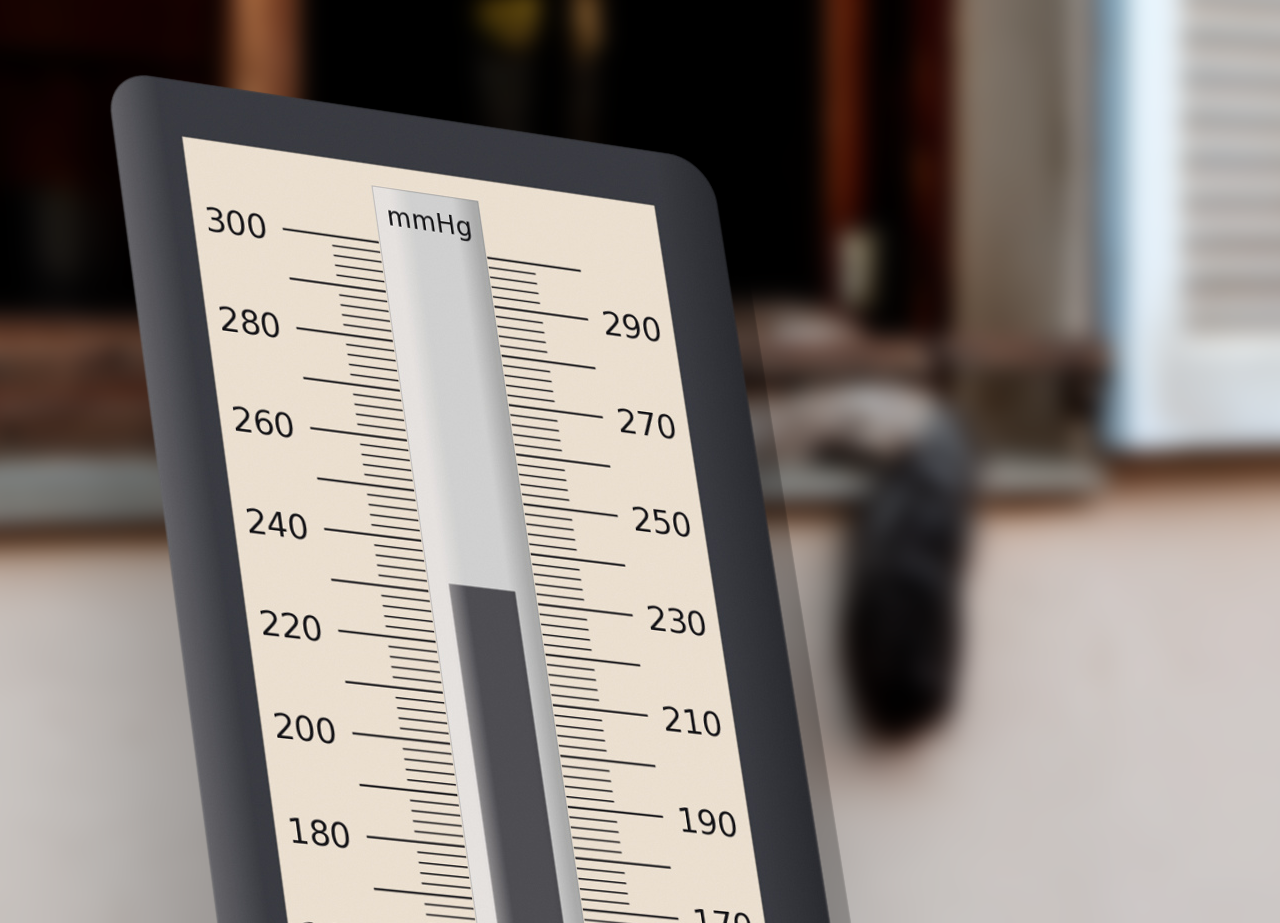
{"value": 232, "unit": "mmHg"}
